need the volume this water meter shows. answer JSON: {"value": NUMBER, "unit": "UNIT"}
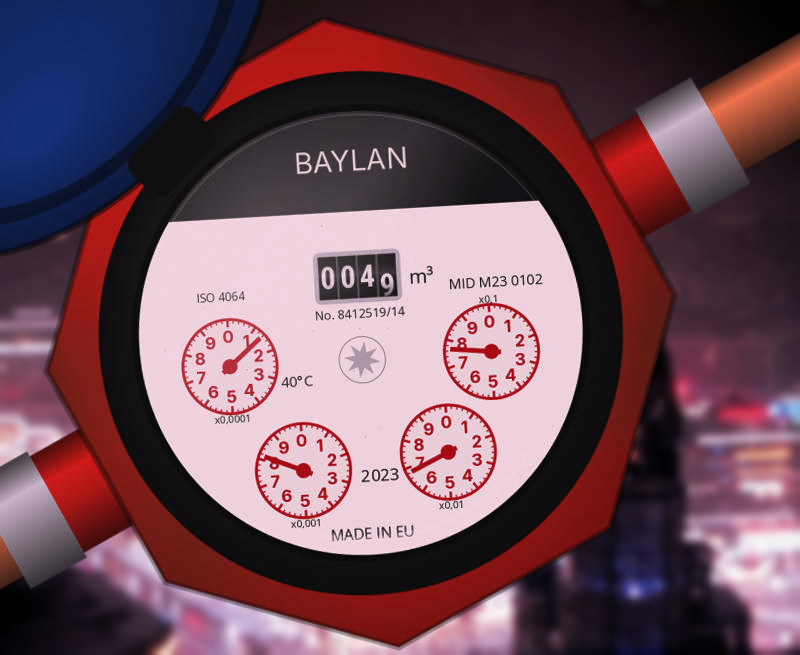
{"value": 48.7681, "unit": "m³"}
